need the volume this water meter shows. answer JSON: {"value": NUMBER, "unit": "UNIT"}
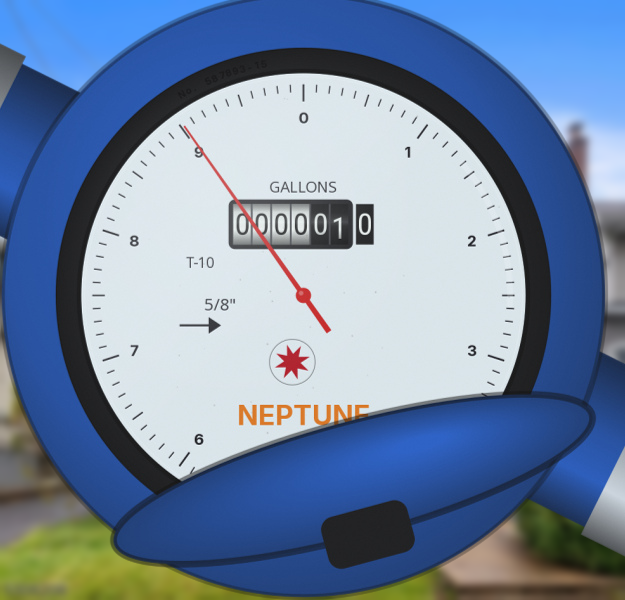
{"value": 9.0, "unit": "gal"}
